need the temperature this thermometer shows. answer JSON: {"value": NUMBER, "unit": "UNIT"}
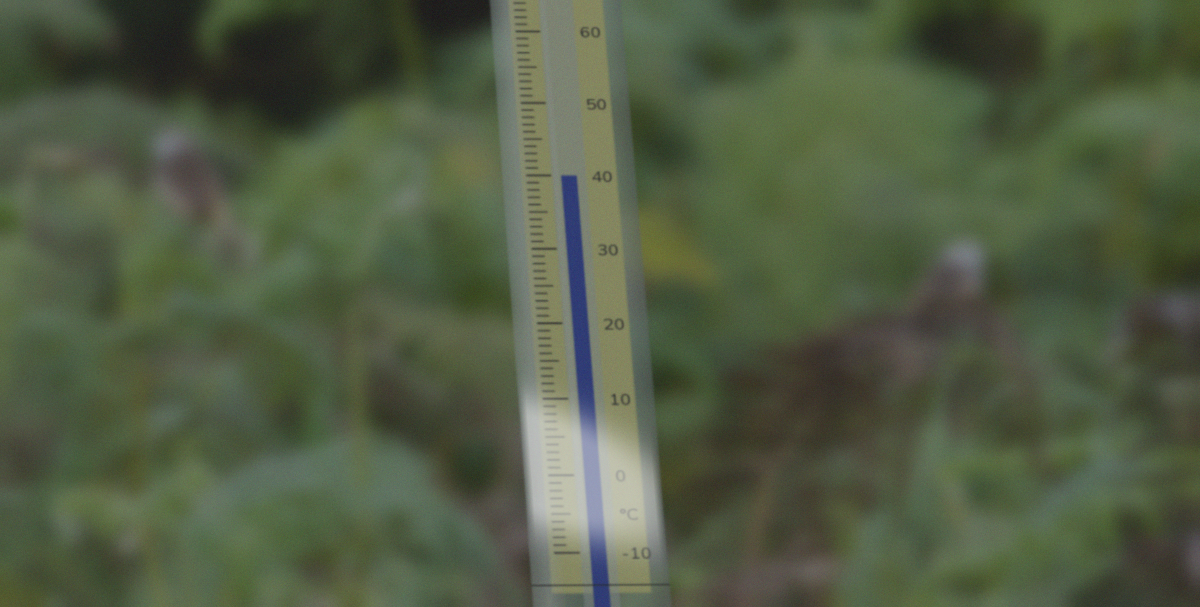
{"value": 40, "unit": "°C"}
